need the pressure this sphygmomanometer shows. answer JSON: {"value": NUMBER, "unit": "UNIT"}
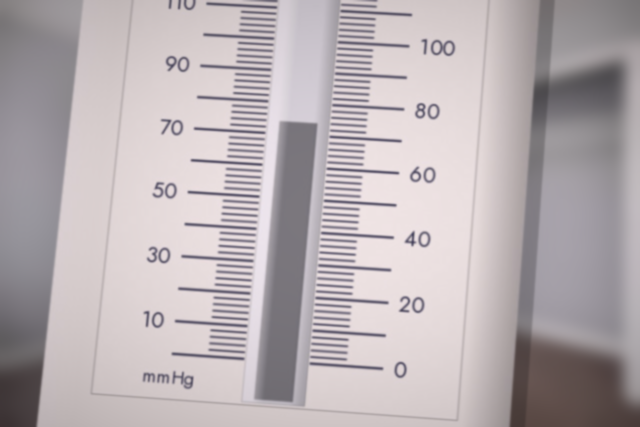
{"value": 74, "unit": "mmHg"}
